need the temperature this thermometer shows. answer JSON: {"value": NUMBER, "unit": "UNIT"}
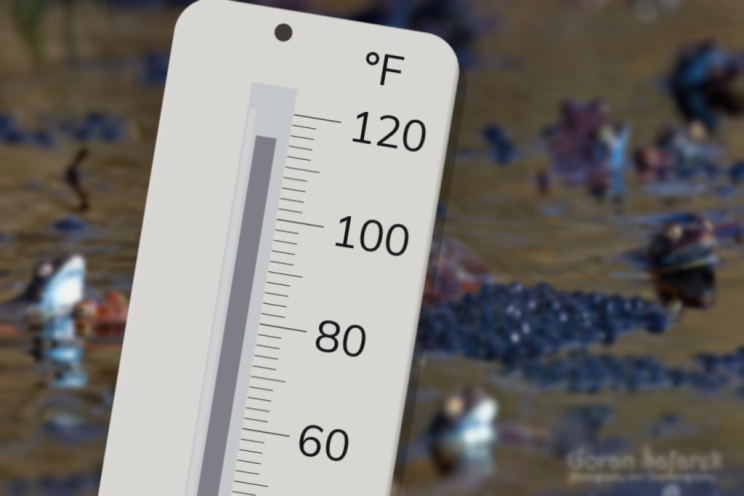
{"value": 115, "unit": "°F"}
